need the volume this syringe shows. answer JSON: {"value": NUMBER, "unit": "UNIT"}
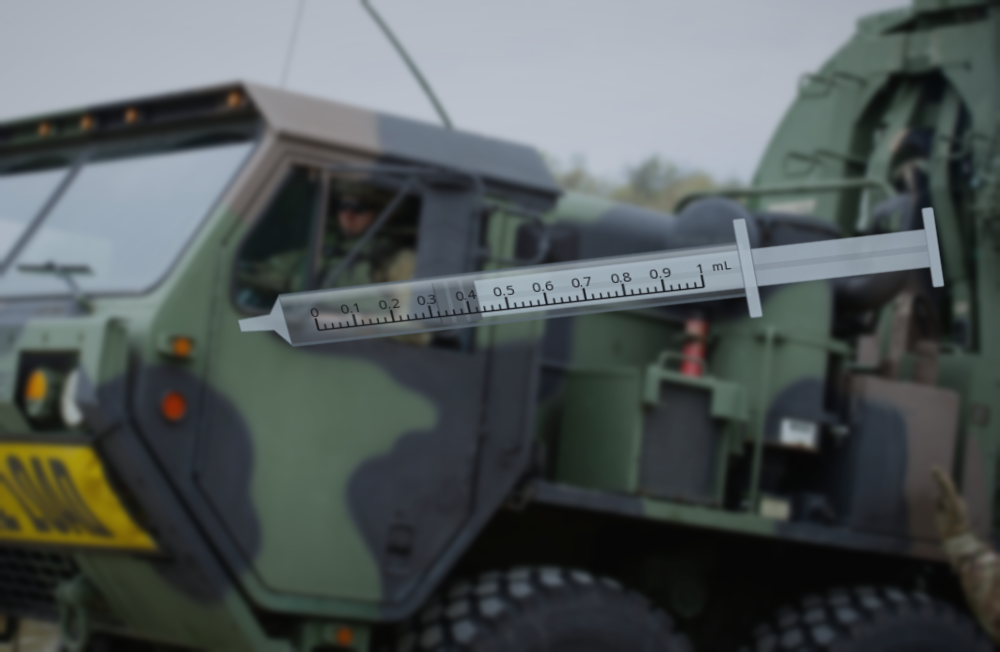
{"value": 0.32, "unit": "mL"}
